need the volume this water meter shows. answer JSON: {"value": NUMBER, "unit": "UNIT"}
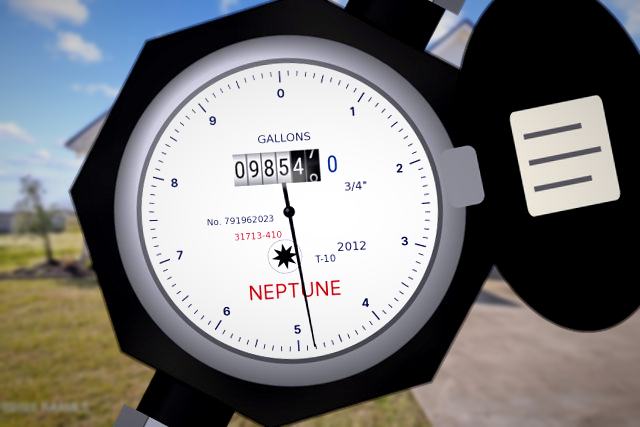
{"value": 985474.8, "unit": "gal"}
